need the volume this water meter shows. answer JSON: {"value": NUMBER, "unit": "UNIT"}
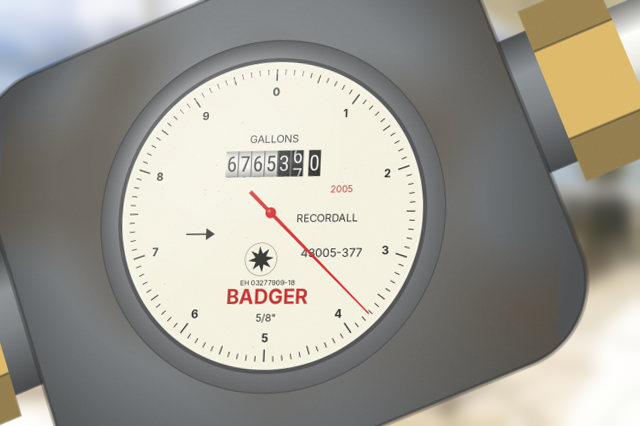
{"value": 6765363.7, "unit": "gal"}
